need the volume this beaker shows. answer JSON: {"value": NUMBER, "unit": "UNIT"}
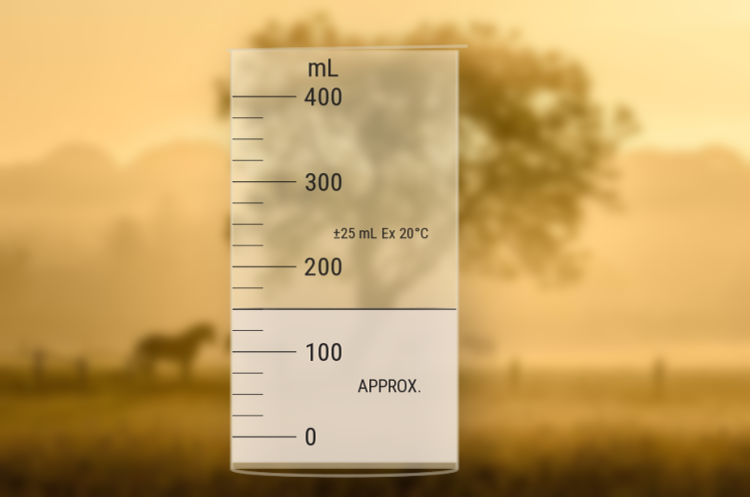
{"value": 150, "unit": "mL"}
